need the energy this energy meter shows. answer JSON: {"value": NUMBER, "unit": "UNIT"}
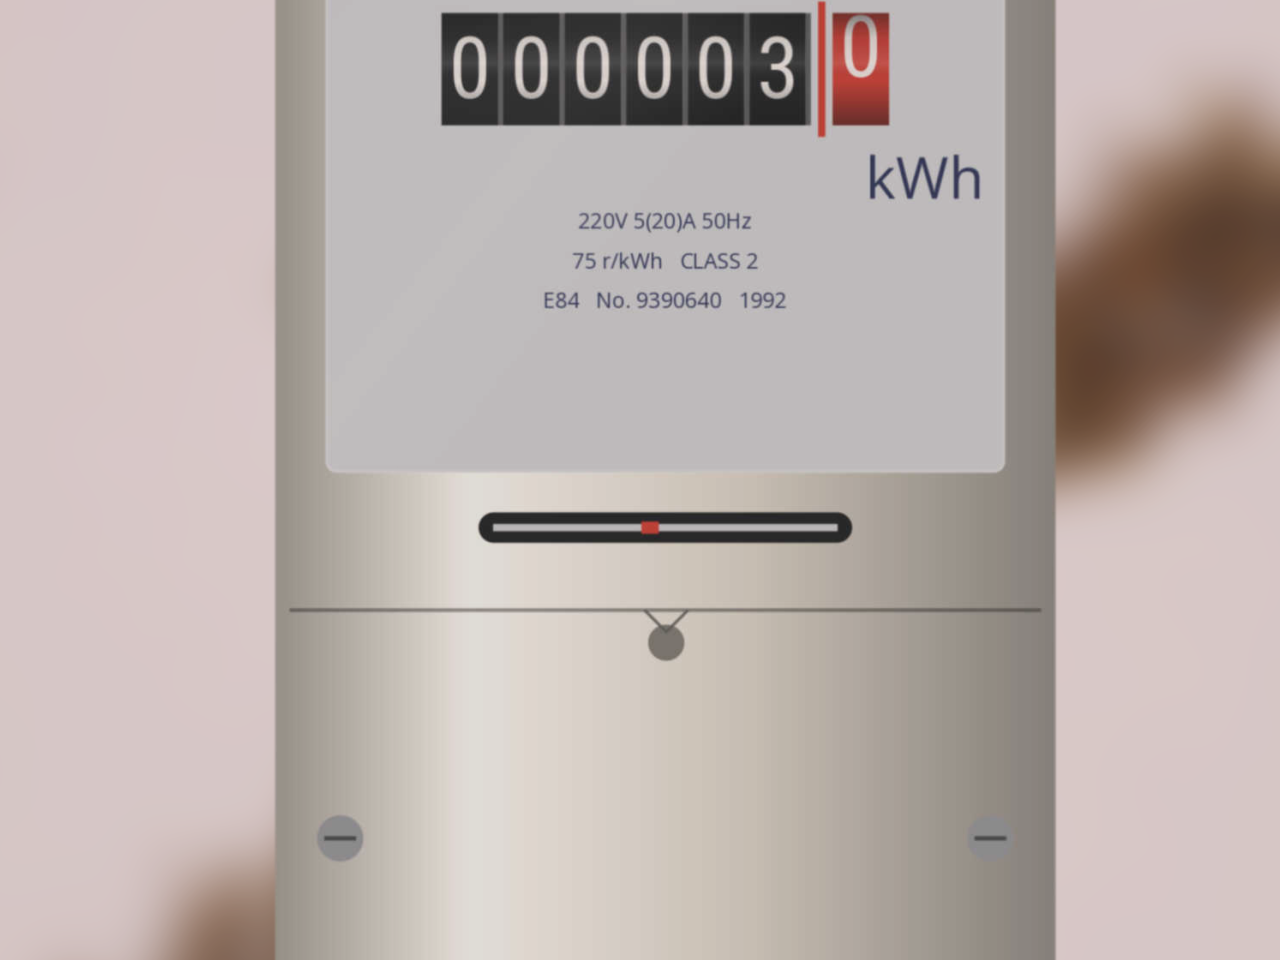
{"value": 3.0, "unit": "kWh"}
